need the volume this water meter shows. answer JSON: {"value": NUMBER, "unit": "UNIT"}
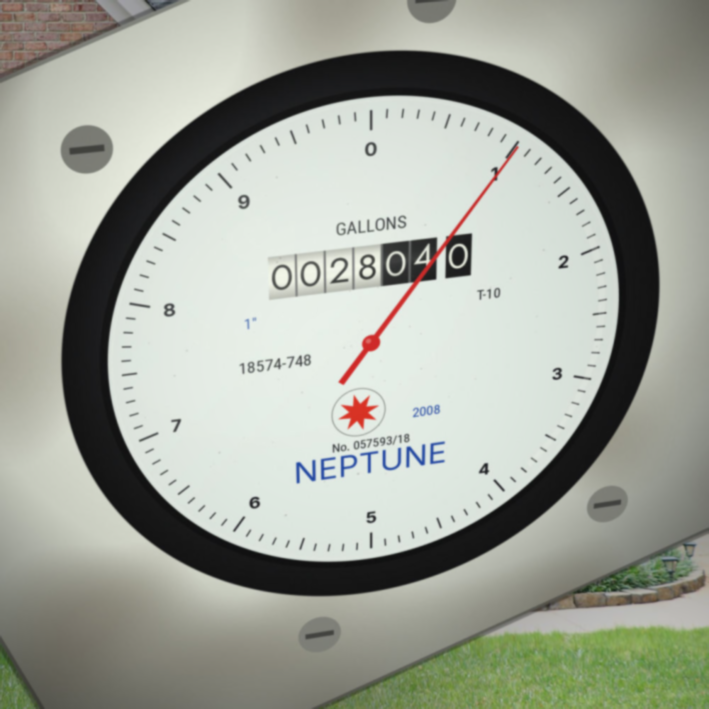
{"value": 28041.0, "unit": "gal"}
